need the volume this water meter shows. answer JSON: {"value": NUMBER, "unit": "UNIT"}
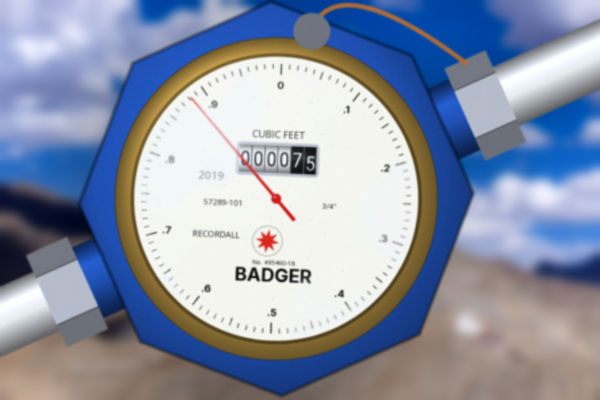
{"value": 74.88, "unit": "ft³"}
